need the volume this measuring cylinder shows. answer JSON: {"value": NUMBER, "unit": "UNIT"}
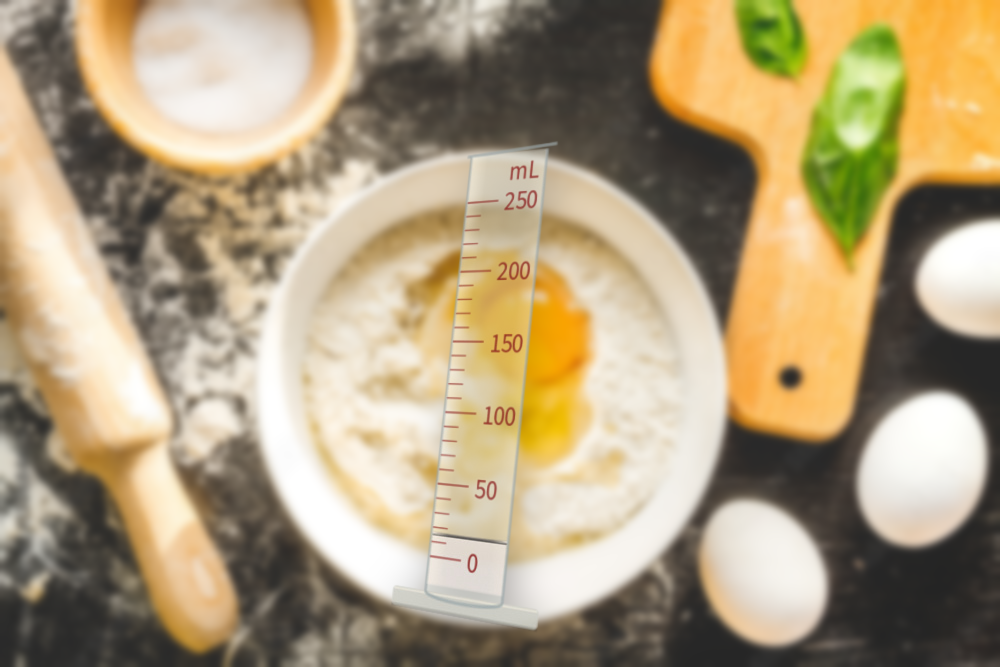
{"value": 15, "unit": "mL"}
